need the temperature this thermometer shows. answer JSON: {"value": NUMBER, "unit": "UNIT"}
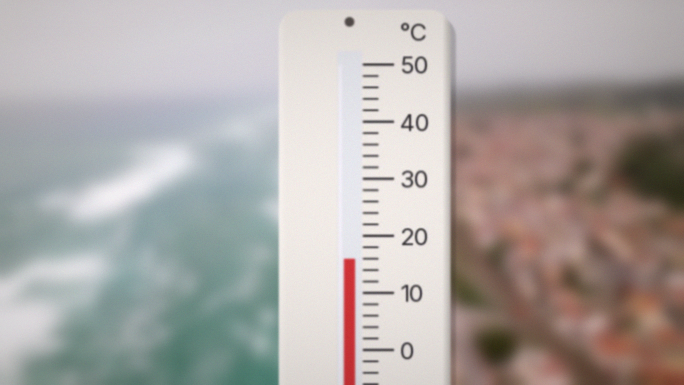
{"value": 16, "unit": "°C"}
